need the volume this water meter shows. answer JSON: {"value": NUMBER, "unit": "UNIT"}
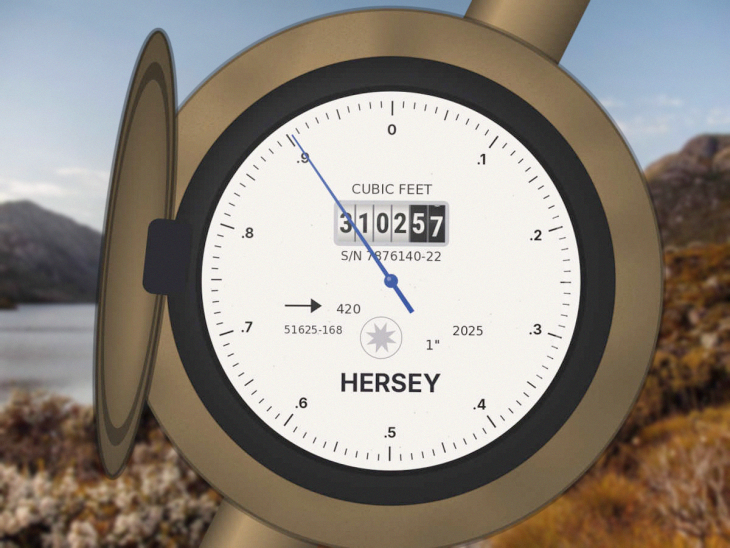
{"value": 310256.90, "unit": "ft³"}
